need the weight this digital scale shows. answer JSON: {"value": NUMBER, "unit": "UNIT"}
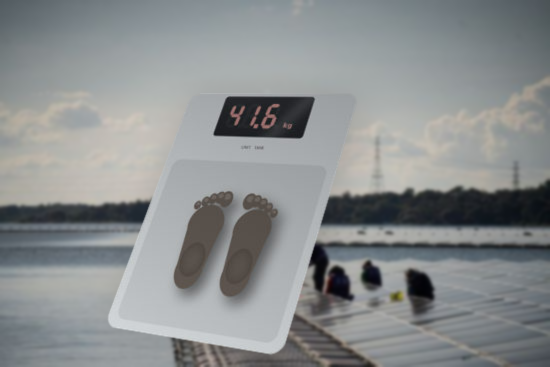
{"value": 41.6, "unit": "kg"}
